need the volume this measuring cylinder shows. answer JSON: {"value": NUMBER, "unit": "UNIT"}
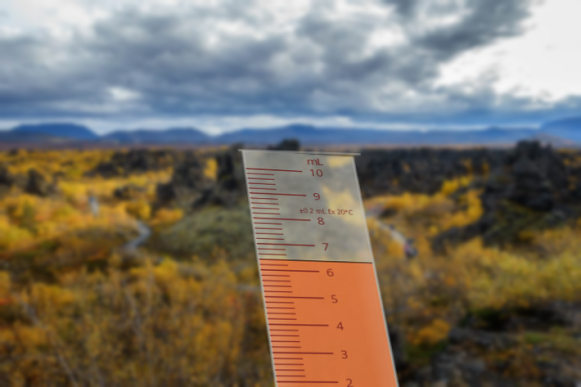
{"value": 6.4, "unit": "mL"}
